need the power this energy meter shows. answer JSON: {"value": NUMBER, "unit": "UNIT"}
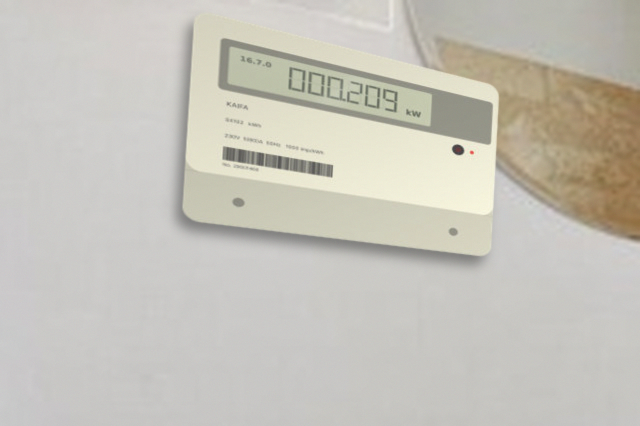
{"value": 0.209, "unit": "kW"}
